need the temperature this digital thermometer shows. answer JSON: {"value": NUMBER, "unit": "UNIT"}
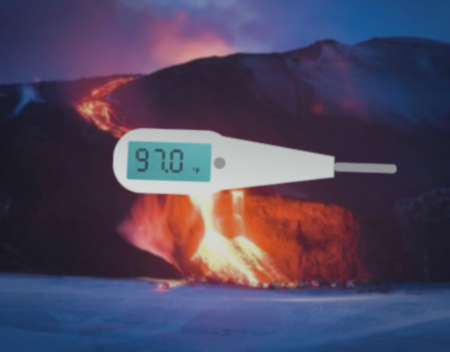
{"value": 97.0, "unit": "°F"}
